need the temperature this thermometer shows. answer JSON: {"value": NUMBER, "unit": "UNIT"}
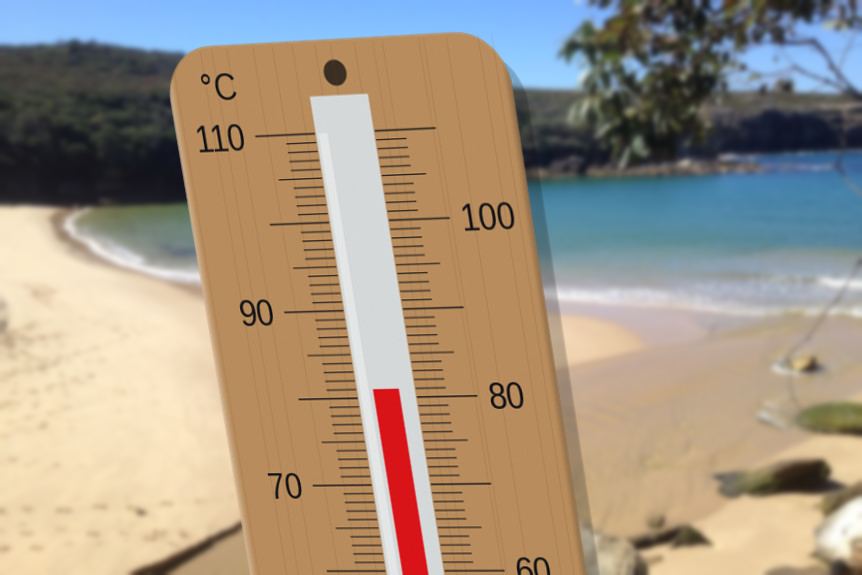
{"value": 81, "unit": "°C"}
